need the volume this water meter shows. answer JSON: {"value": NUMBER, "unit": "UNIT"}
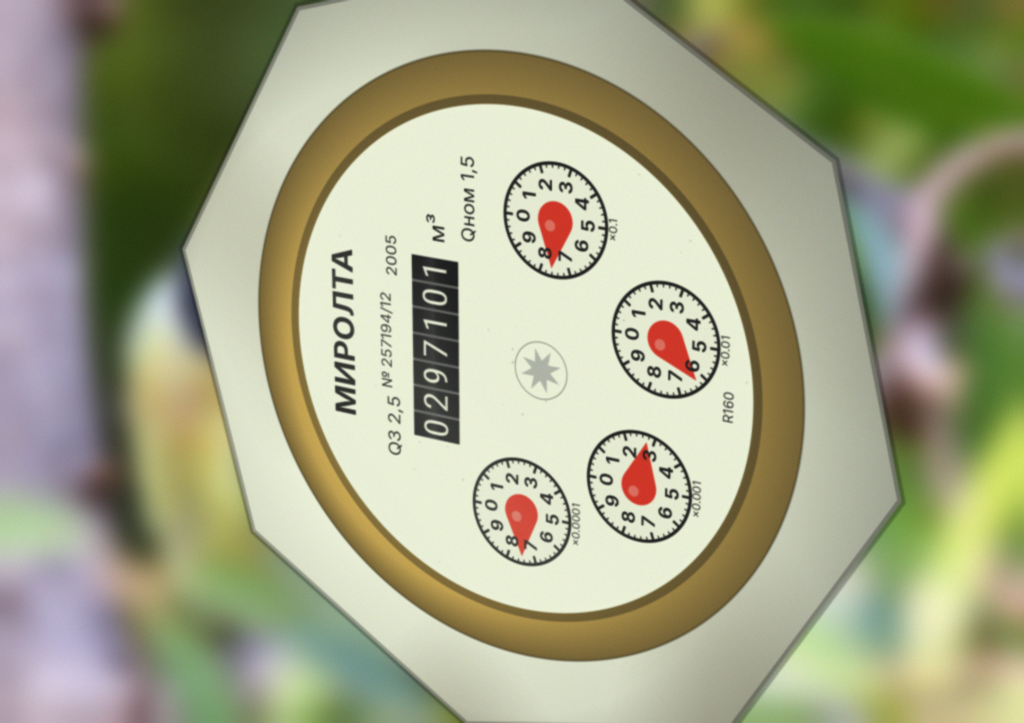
{"value": 297101.7627, "unit": "m³"}
